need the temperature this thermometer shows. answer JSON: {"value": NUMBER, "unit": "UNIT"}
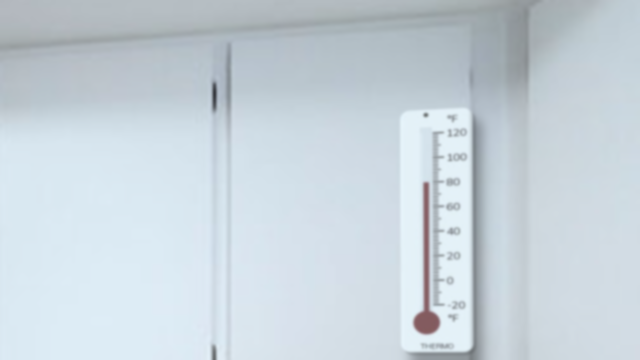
{"value": 80, "unit": "°F"}
